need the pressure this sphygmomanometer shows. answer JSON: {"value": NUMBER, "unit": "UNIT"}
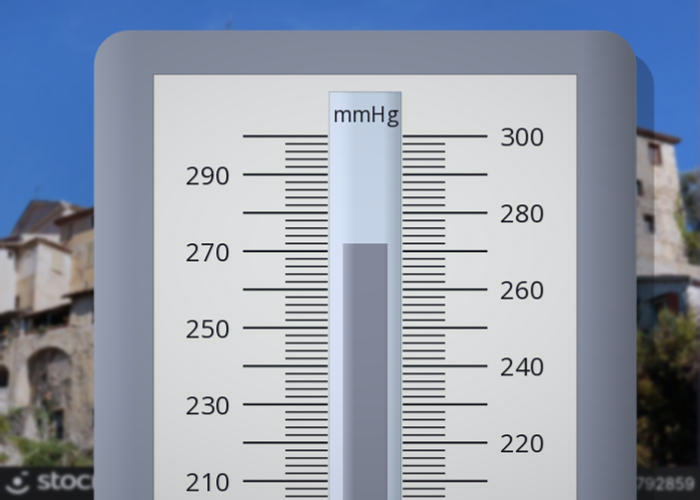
{"value": 272, "unit": "mmHg"}
